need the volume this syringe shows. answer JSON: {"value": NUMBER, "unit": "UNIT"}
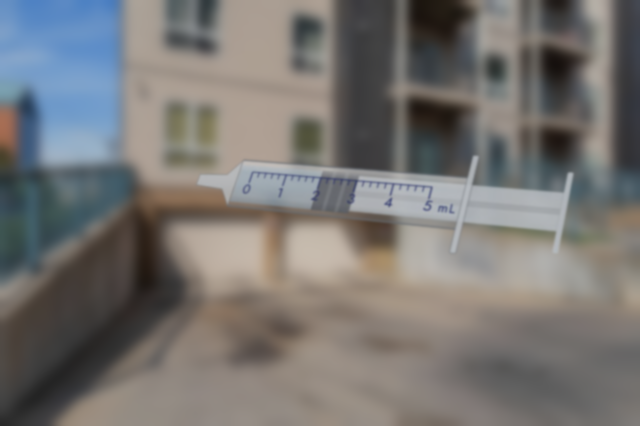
{"value": 2, "unit": "mL"}
